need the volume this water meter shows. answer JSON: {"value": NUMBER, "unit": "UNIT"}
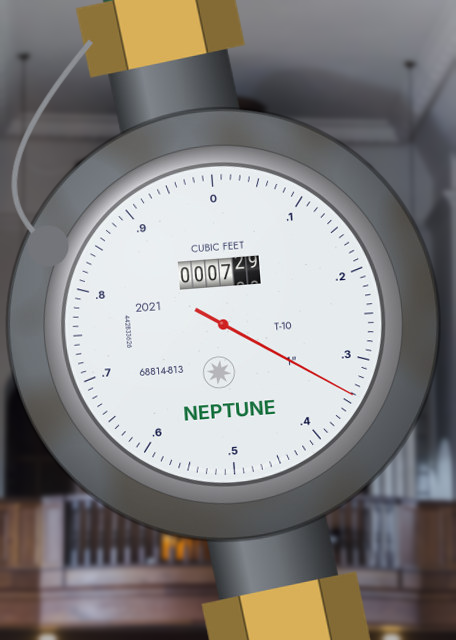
{"value": 729.34, "unit": "ft³"}
